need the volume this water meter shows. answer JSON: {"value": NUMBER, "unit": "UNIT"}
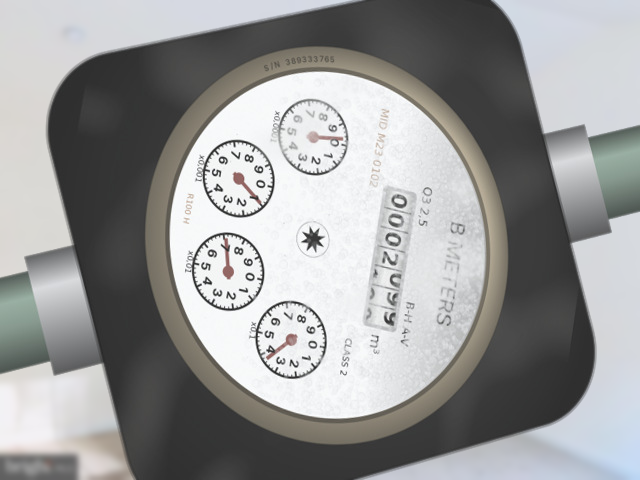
{"value": 2099.3709, "unit": "m³"}
